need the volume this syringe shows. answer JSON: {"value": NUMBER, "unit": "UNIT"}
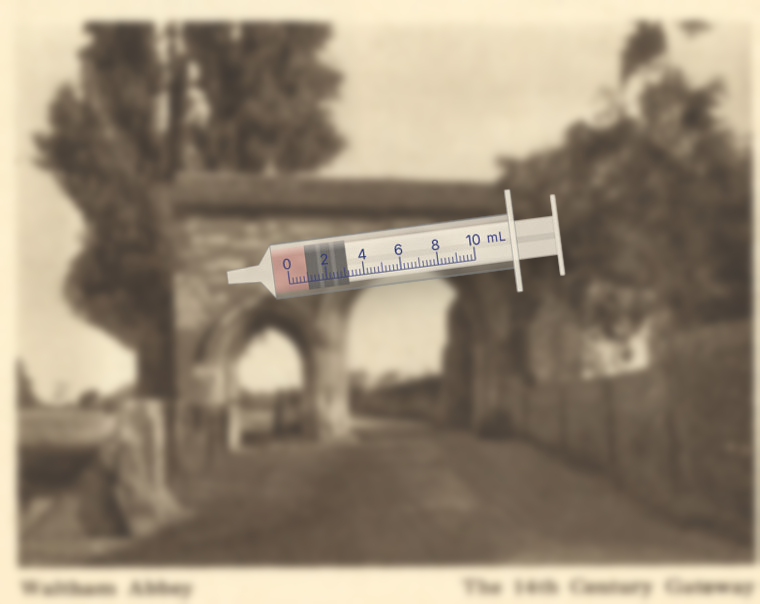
{"value": 1, "unit": "mL"}
